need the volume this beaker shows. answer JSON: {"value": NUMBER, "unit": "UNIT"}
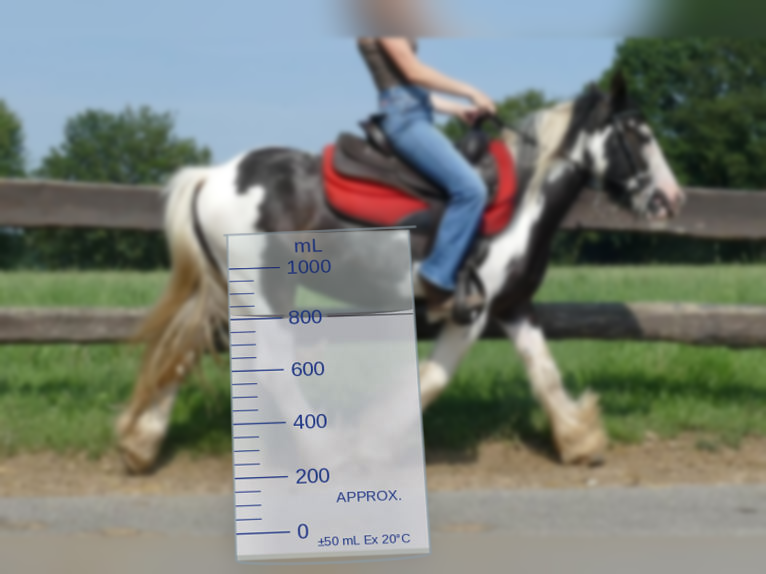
{"value": 800, "unit": "mL"}
